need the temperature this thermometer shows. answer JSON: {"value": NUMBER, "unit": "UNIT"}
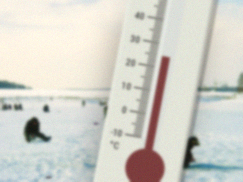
{"value": 25, "unit": "°C"}
